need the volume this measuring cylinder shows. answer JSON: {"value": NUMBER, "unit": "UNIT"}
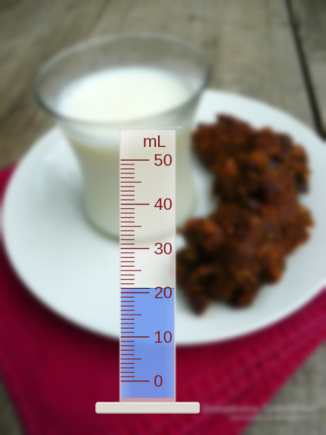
{"value": 21, "unit": "mL"}
